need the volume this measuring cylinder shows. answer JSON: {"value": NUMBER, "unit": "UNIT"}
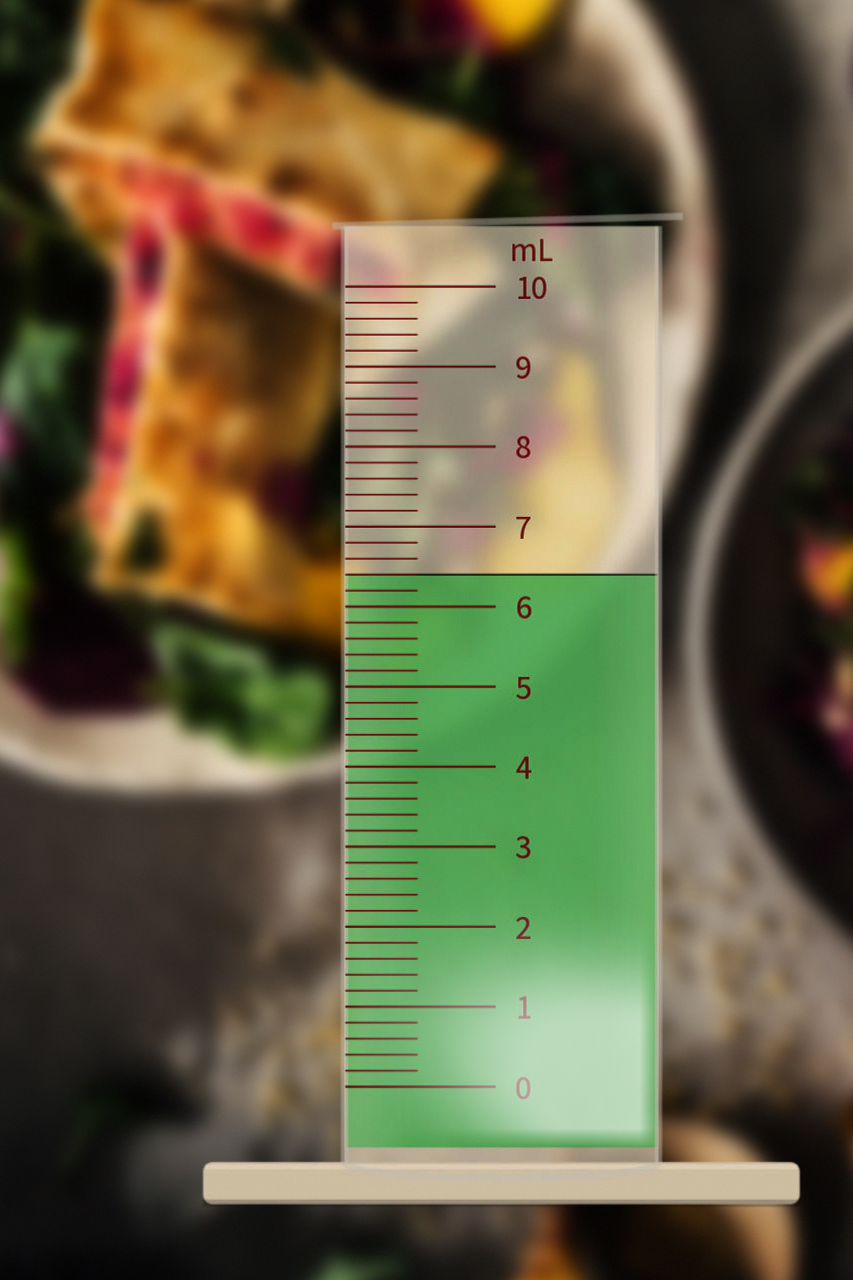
{"value": 6.4, "unit": "mL"}
